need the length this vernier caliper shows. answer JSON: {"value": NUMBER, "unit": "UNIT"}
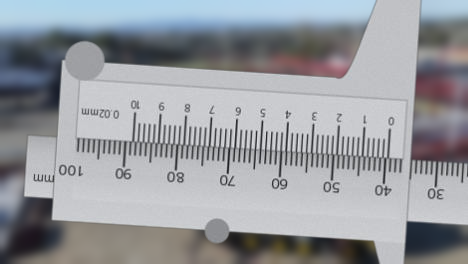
{"value": 39.5, "unit": "mm"}
